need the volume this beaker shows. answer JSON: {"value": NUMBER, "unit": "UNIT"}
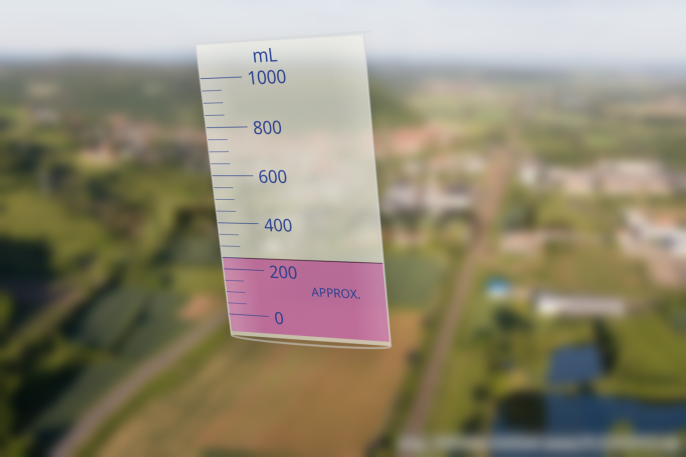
{"value": 250, "unit": "mL"}
